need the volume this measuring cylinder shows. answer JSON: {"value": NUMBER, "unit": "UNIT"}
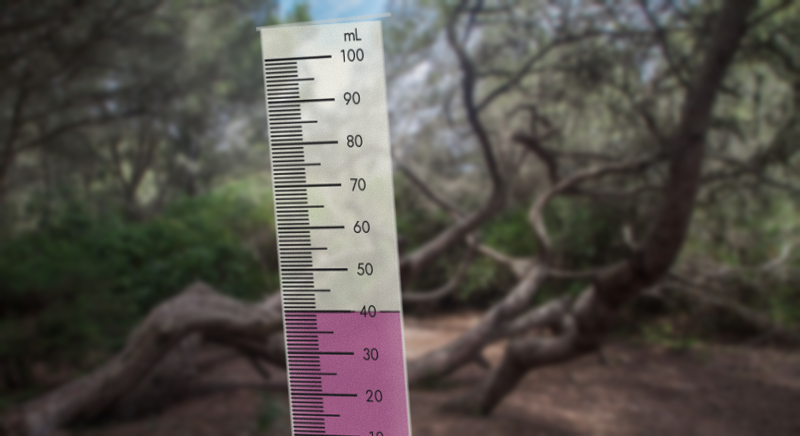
{"value": 40, "unit": "mL"}
